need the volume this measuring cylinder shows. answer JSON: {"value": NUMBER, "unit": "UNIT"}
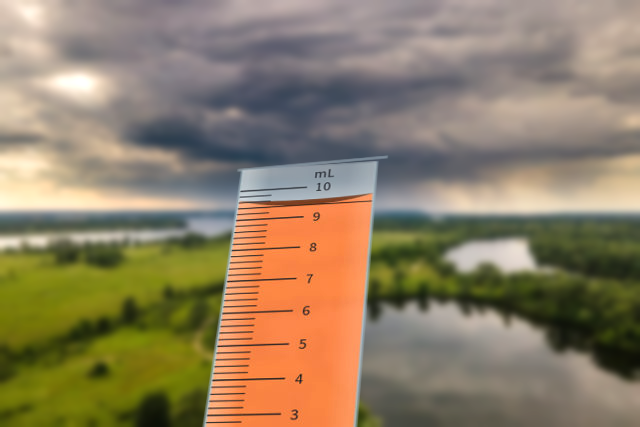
{"value": 9.4, "unit": "mL"}
